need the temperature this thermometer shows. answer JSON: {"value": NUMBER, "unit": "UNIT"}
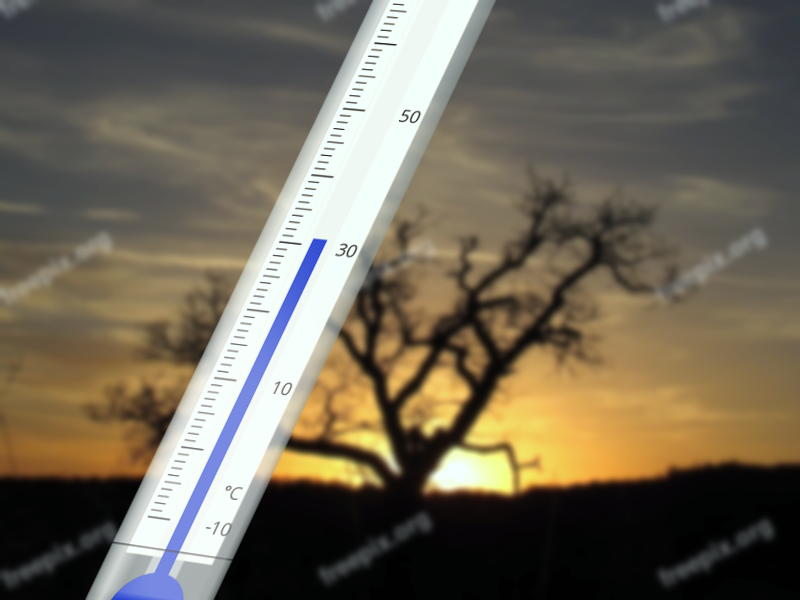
{"value": 31, "unit": "°C"}
